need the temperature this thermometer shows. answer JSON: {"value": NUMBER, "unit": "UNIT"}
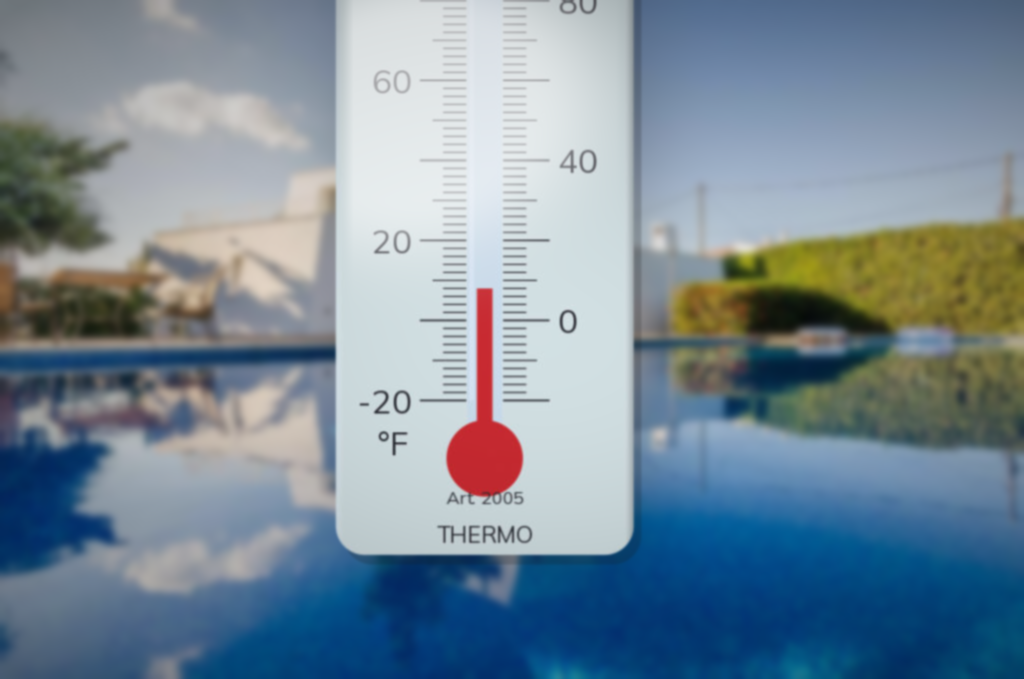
{"value": 8, "unit": "°F"}
